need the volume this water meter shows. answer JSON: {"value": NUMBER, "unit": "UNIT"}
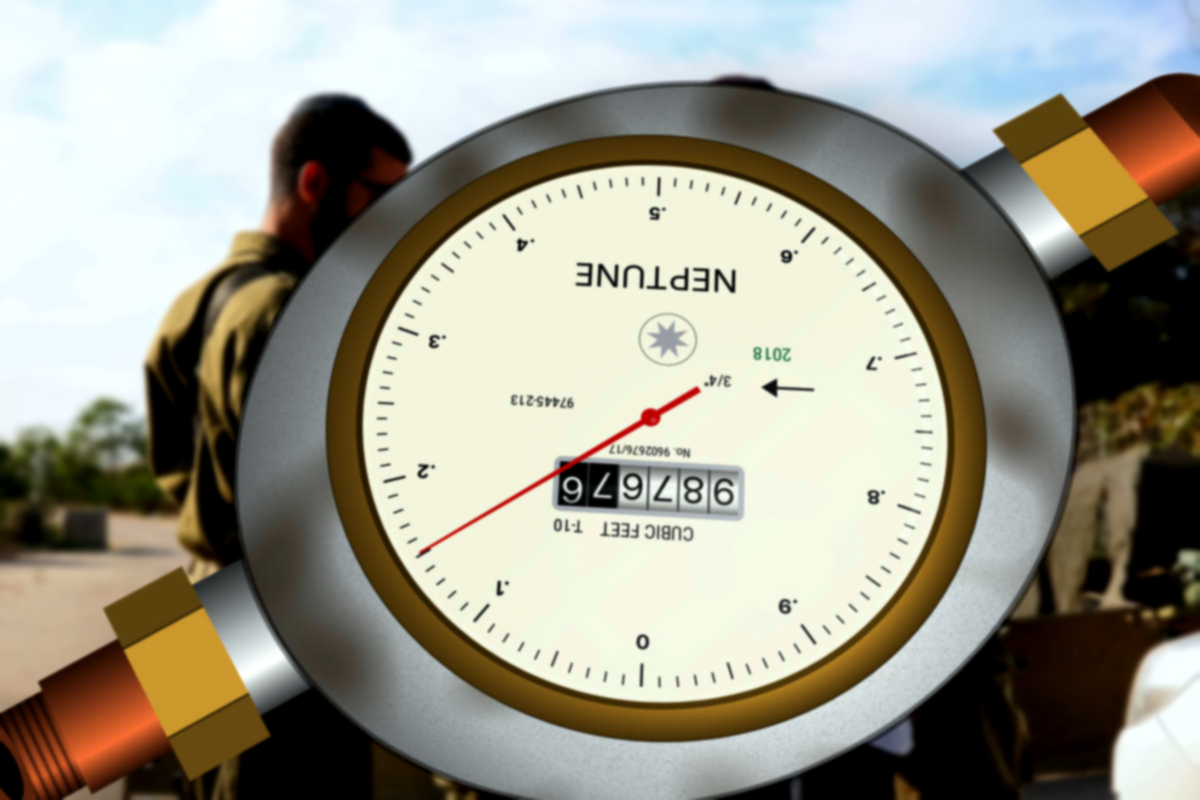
{"value": 987676.15, "unit": "ft³"}
